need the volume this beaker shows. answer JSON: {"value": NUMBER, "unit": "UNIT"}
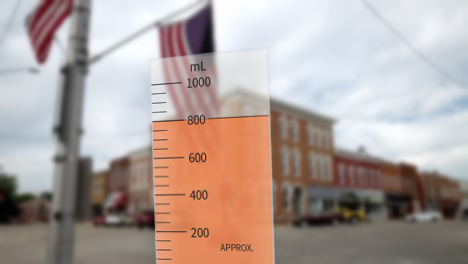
{"value": 800, "unit": "mL"}
